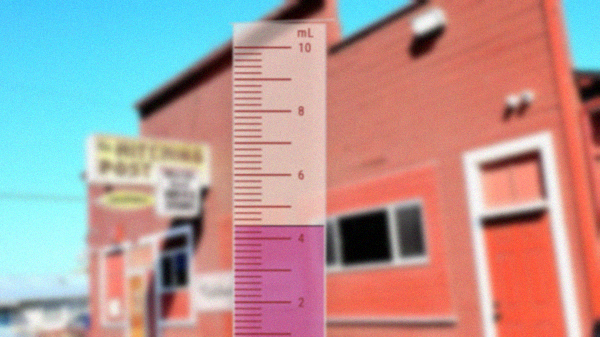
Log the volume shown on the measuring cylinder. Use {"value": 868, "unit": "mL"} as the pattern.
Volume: {"value": 4.4, "unit": "mL"}
